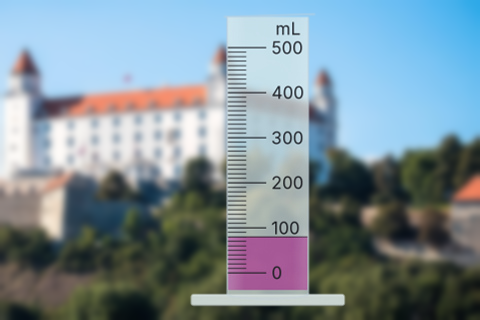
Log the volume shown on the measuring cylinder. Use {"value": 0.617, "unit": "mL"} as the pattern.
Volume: {"value": 80, "unit": "mL"}
